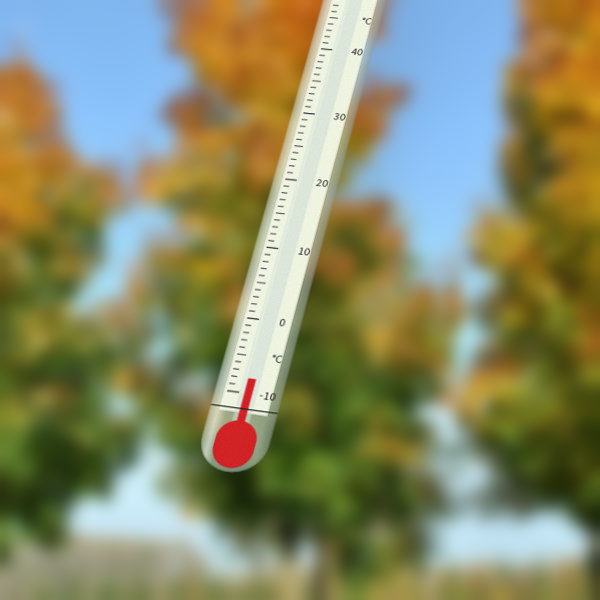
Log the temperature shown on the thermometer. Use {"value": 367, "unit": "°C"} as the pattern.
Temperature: {"value": -8, "unit": "°C"}
